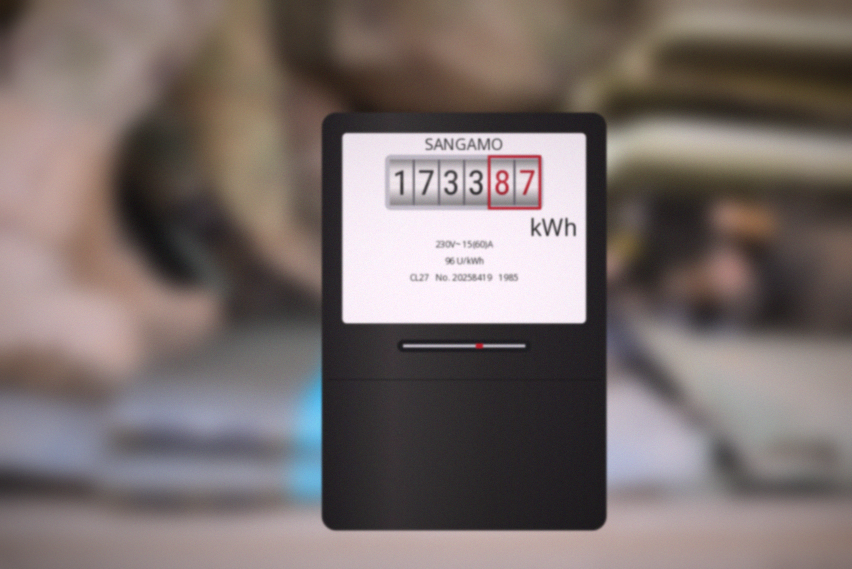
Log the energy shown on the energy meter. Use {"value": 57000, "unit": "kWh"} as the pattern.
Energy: {"value": 1733.87, "unit": "kWh"}
